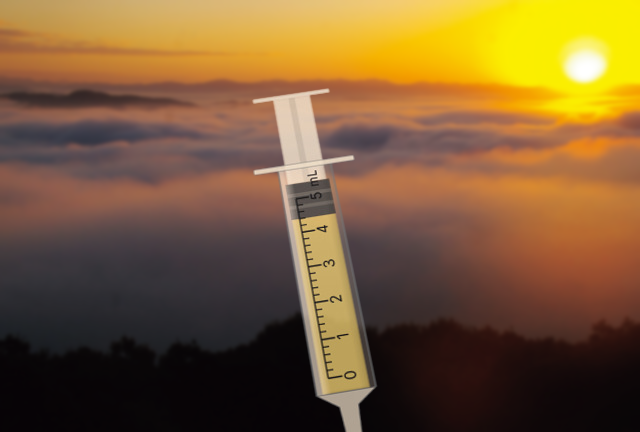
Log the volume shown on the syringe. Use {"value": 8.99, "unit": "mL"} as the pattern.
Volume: {"value": 4.4, "unit": "mL"}
